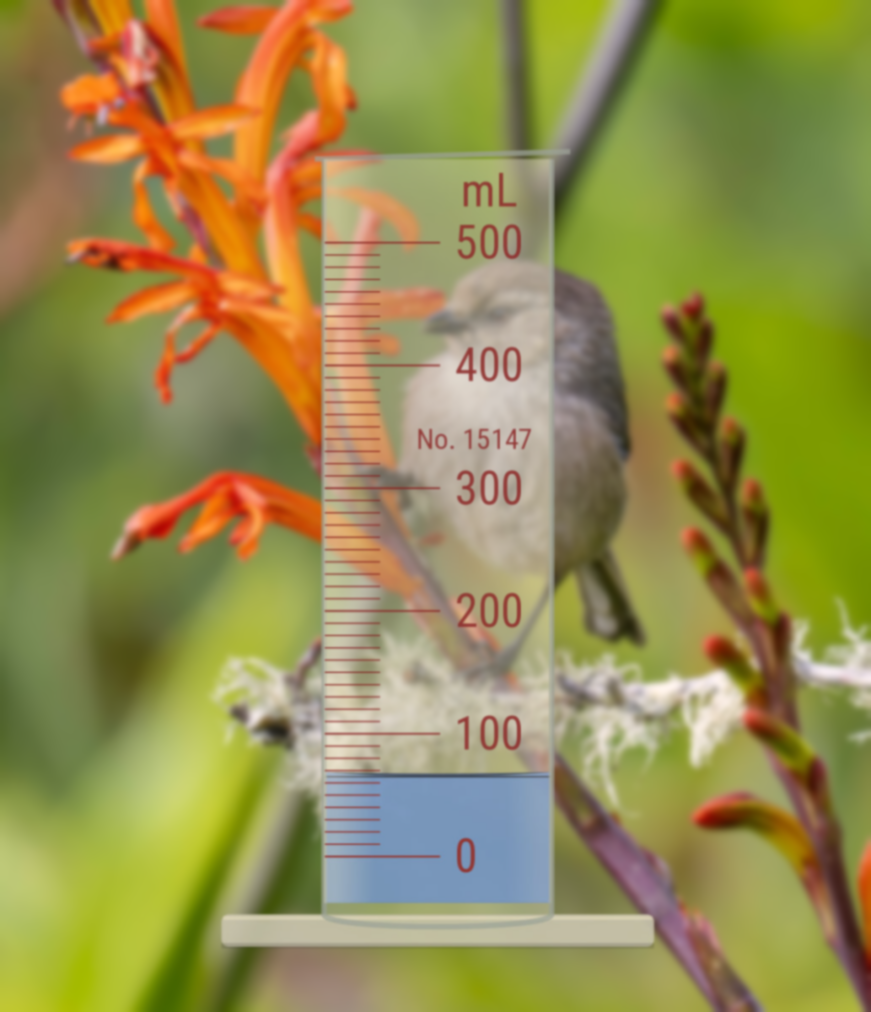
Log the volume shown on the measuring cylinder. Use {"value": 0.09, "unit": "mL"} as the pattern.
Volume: {"value": 65, "unit": "mL"}
